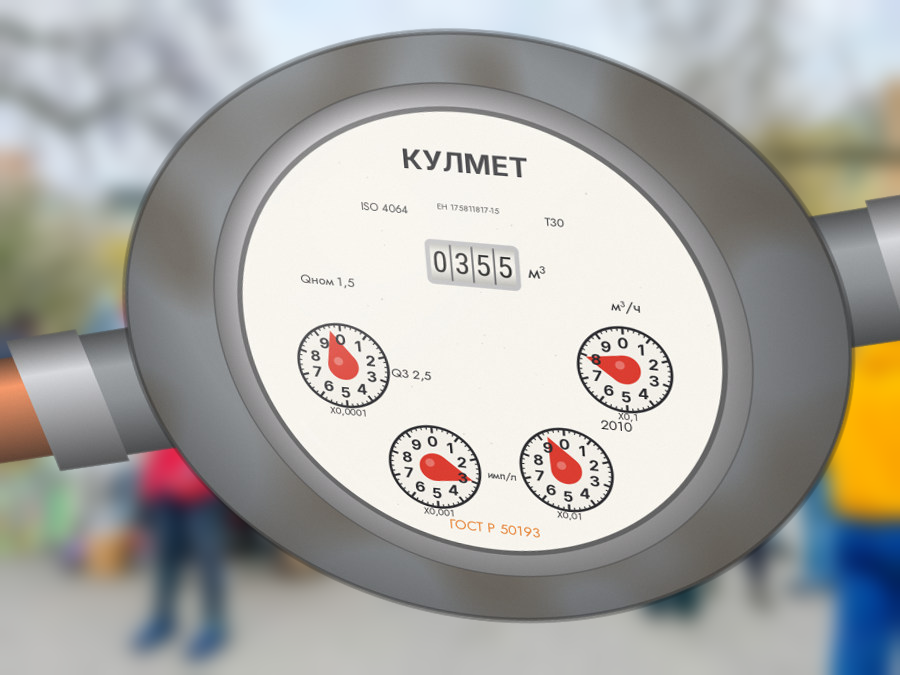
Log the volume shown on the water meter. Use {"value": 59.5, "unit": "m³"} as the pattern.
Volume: {"value": 355.7929, "unit": "m³"}
